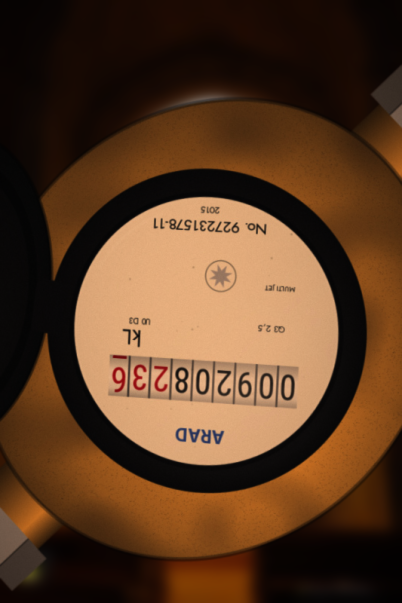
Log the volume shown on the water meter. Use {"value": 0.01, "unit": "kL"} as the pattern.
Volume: {"value": 9208.236, "unit": "kL"}
